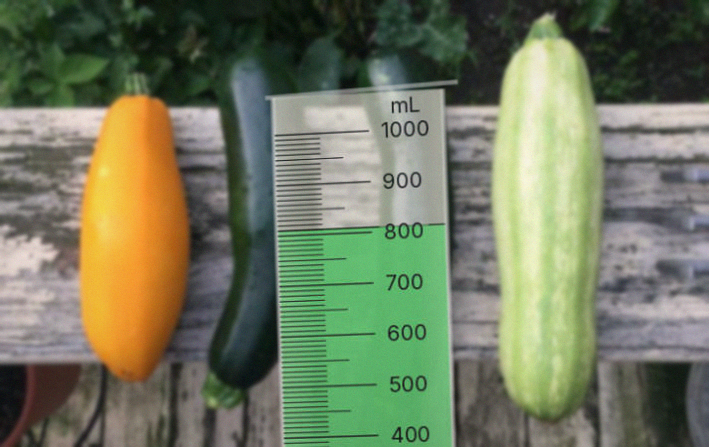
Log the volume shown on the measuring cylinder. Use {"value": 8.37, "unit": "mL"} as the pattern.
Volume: {"value": 810, "unit": "mL"}
